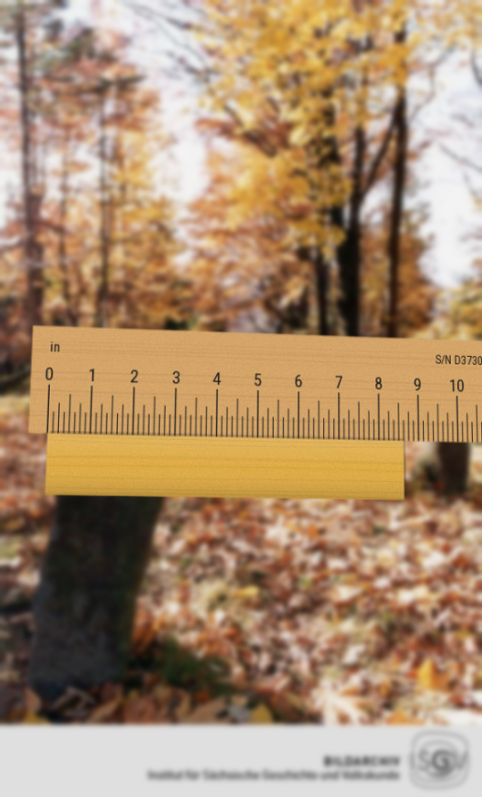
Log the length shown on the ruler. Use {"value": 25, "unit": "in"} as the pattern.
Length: {"value": 8.625, "unit": "in"}
